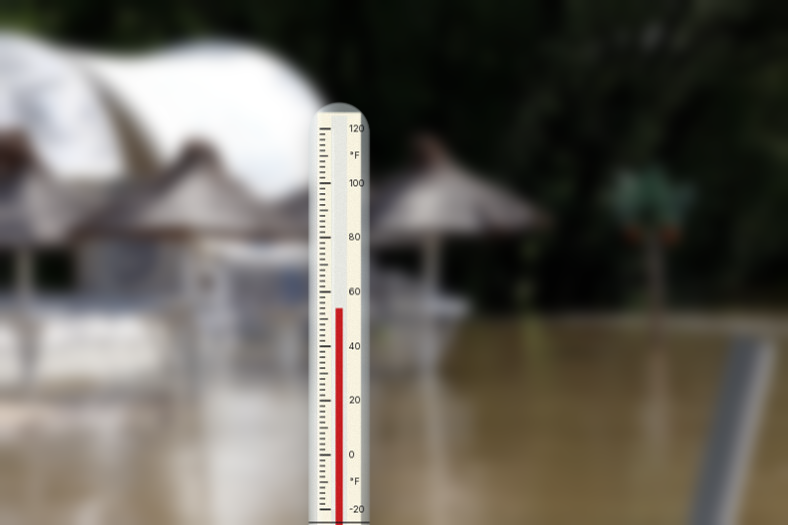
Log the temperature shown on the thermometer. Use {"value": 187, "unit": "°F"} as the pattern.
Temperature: {"value": 54, "unit": "°F"}
